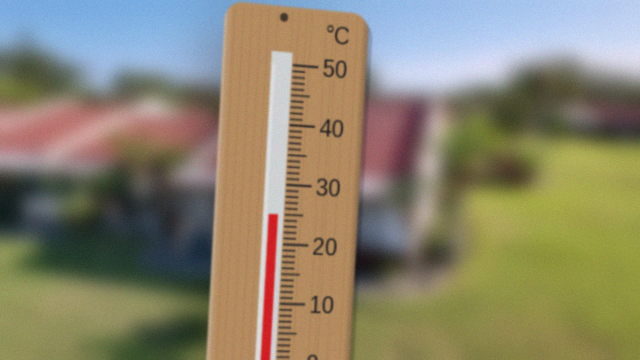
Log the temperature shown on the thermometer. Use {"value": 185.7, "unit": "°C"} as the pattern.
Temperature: {"value": 25, "unit": "°C"}
